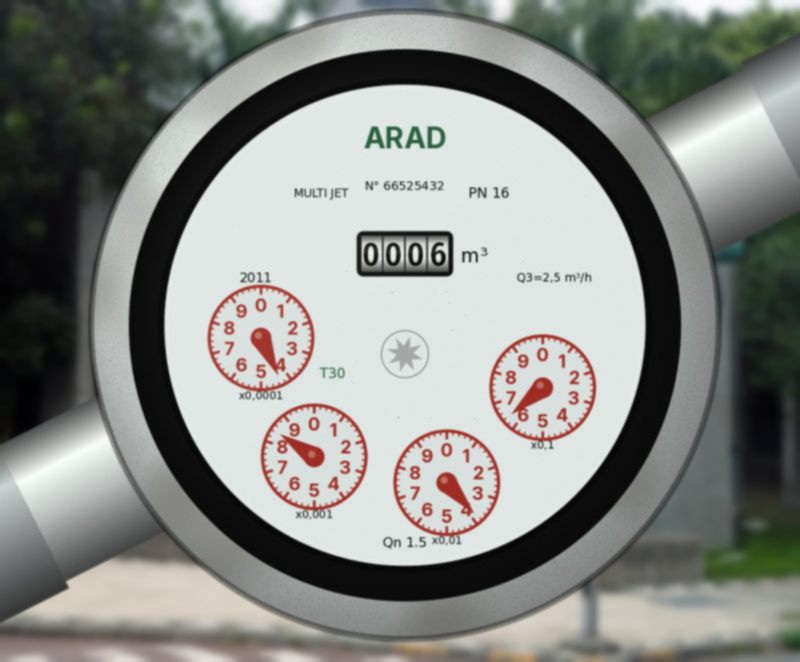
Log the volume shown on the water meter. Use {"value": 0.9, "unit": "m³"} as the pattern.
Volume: {"value": 6.6384, "unit": "m³"}
